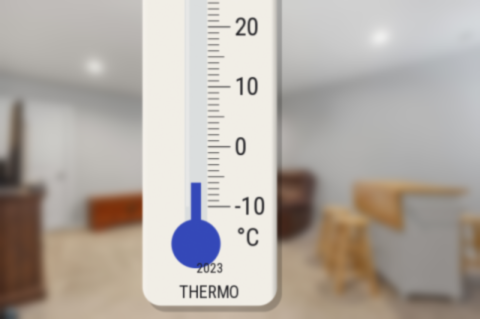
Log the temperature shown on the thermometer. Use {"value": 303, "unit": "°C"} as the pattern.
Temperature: {"value": -6, "unit": "°C"}
